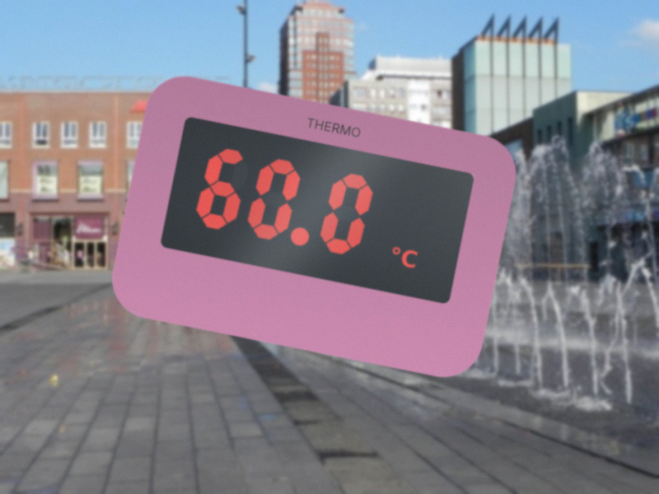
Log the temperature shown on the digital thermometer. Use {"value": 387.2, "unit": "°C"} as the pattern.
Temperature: {"value": 60.0, "unit": "°C"}
